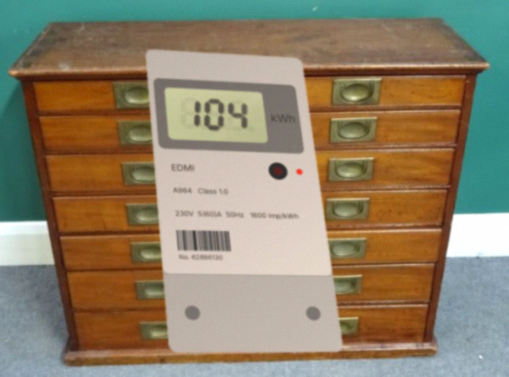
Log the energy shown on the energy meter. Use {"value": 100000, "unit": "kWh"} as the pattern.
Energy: {"value": 104, "unit": "kWh"}
